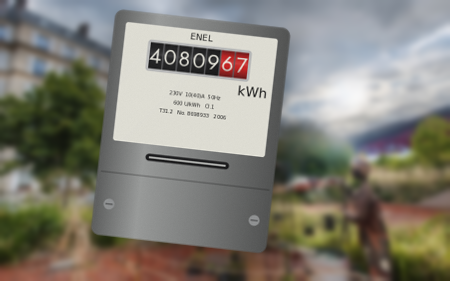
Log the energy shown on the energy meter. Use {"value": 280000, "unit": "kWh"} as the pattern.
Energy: {"value": 40809.67, "unit": "kWh"}
